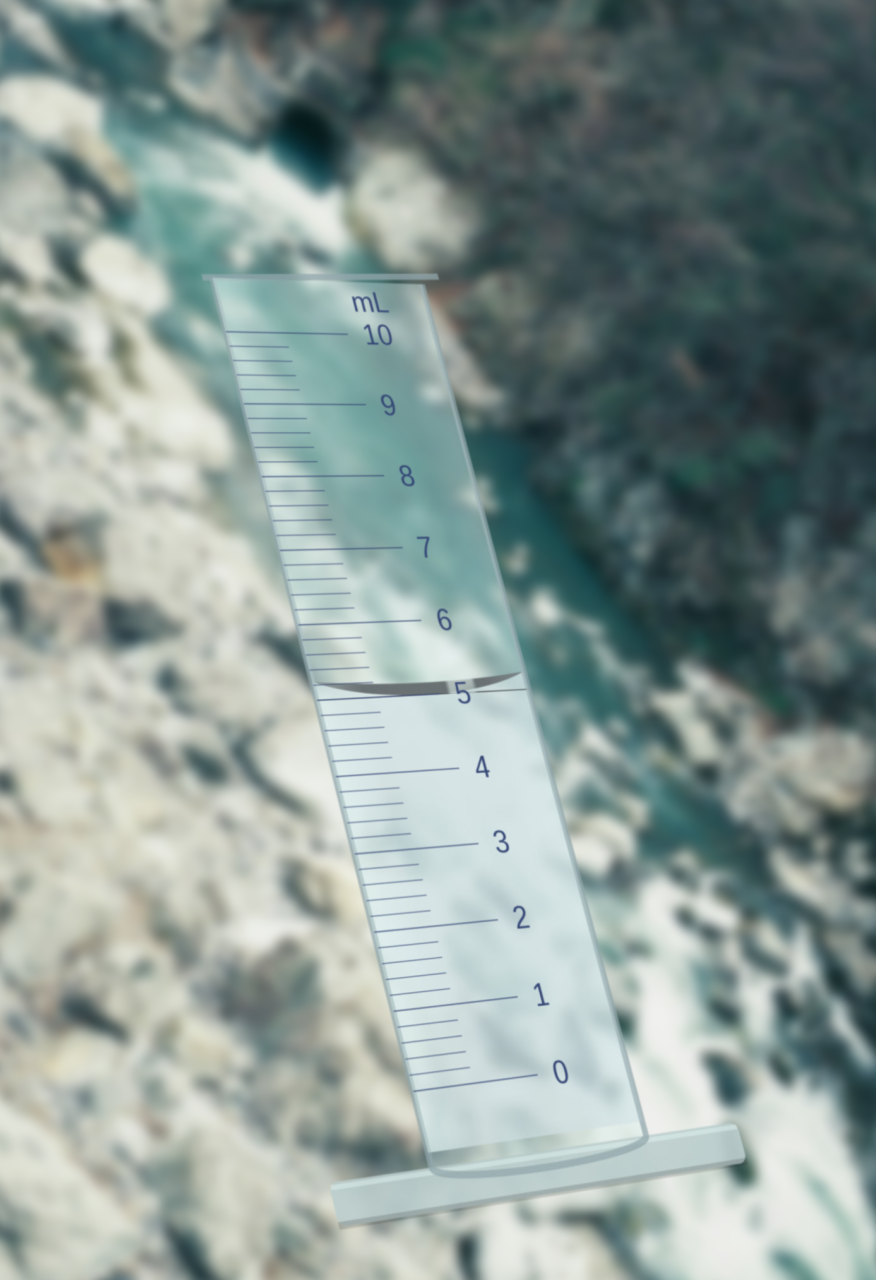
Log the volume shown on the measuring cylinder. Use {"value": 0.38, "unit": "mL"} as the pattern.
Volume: {"value": 5, "unit": "mL"}
